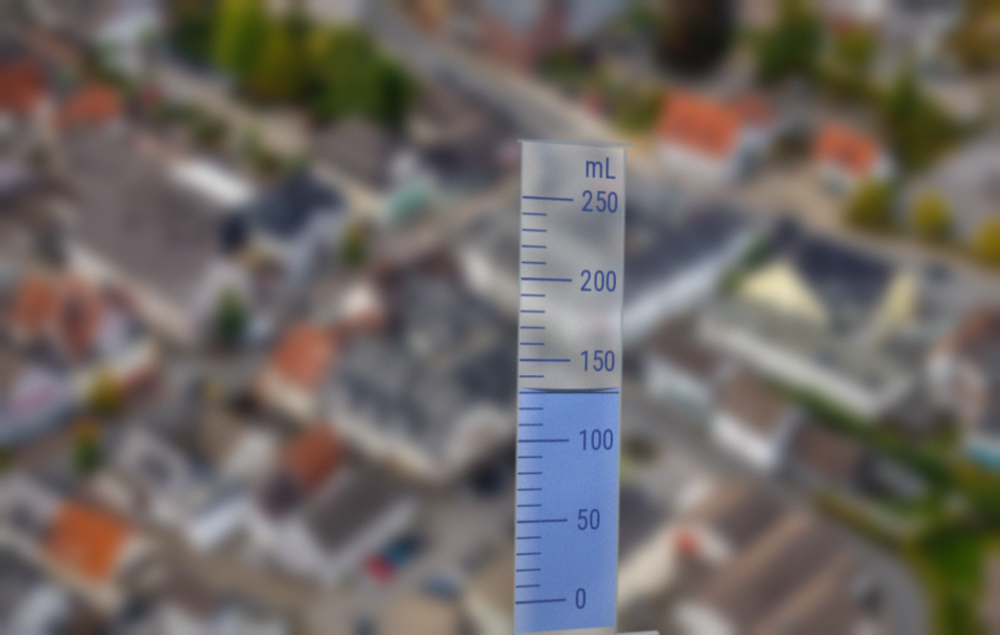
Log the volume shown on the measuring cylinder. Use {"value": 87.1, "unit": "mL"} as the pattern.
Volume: {"value": 130, "unit": "mL"}
